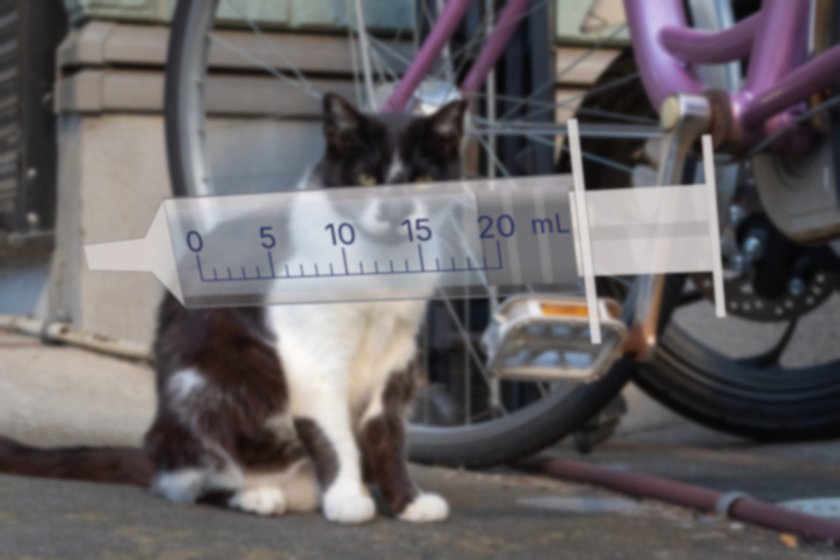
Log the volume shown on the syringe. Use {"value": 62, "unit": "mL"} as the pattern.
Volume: {"value": 19, "unit": "mL"}
